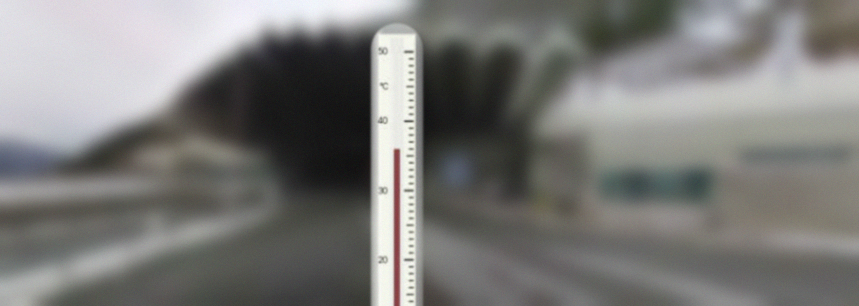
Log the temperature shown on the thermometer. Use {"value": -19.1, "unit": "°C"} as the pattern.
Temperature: {"value": 36, "unit": "°C"}
